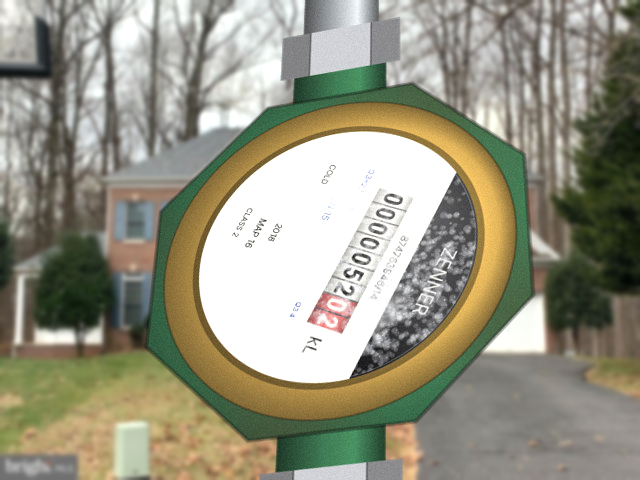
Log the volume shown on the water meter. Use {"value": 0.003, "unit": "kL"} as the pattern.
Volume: {"value": 52.02, "unit": "kL"}
